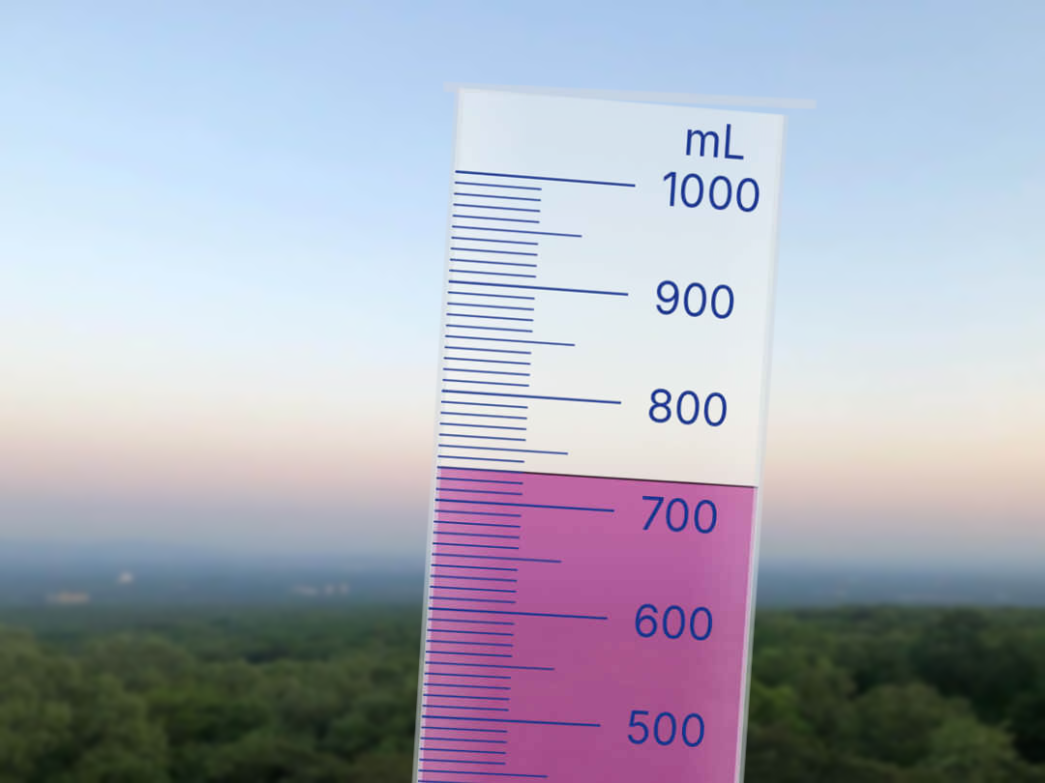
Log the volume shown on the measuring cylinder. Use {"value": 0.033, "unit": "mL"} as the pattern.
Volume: {"value": 730, "unit": "mL"}
